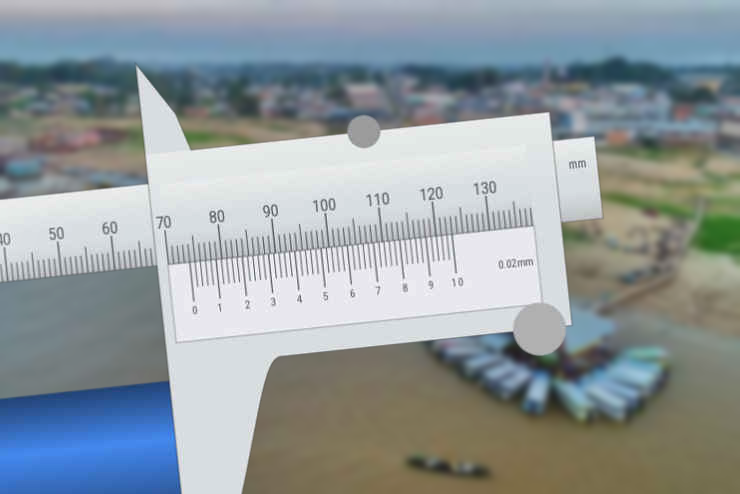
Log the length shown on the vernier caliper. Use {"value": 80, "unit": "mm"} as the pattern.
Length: {"value": 74.0, "unit": "mm"}
